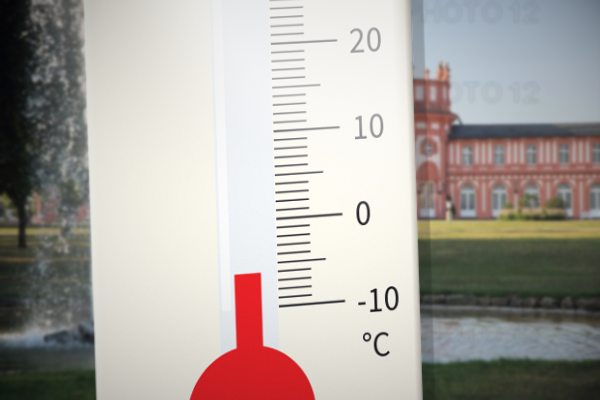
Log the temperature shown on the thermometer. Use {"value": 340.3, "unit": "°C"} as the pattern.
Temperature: {"value": -6, "unit": "°C"}
